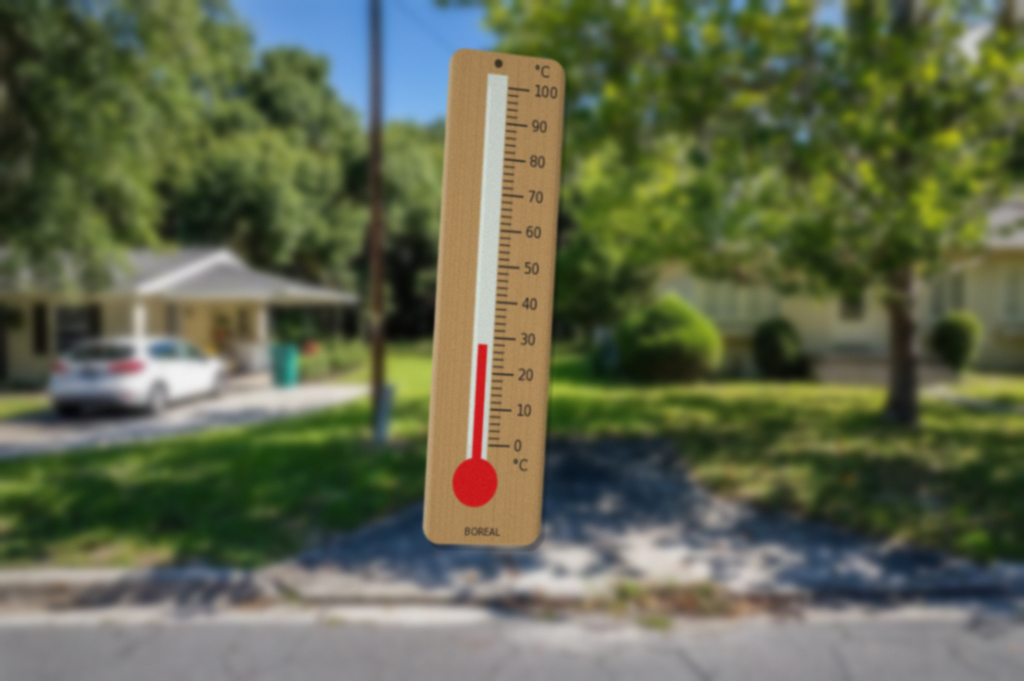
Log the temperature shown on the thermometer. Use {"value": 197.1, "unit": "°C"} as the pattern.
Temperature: {"value": 28, "unit": "°C"}
